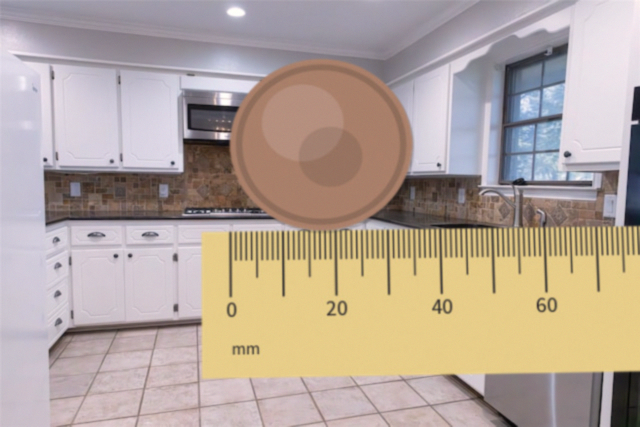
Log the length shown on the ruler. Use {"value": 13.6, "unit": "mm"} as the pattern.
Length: {"value": 35, "unit": "mm"}
